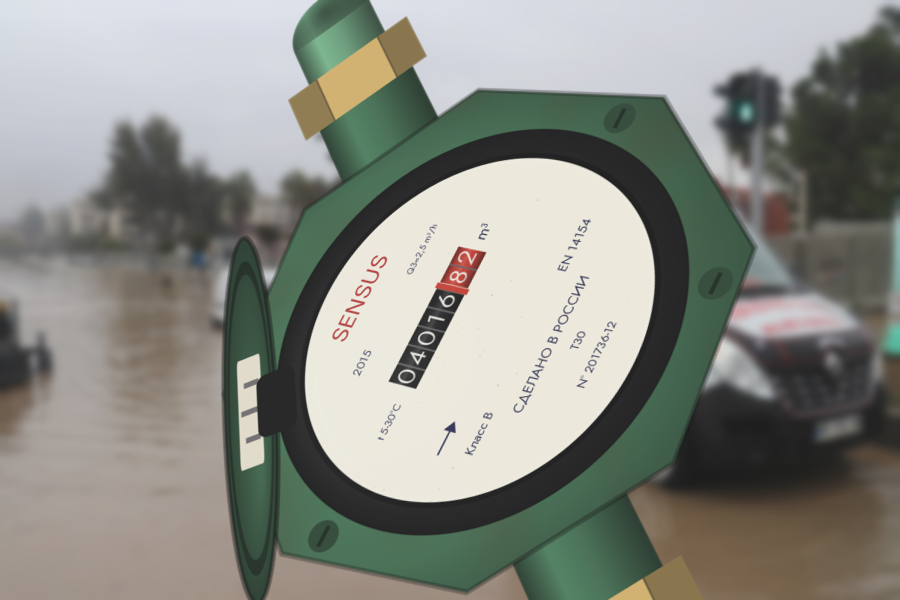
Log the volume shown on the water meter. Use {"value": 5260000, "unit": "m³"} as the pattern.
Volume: {"value": 4016.82, "unit": "m³"}
